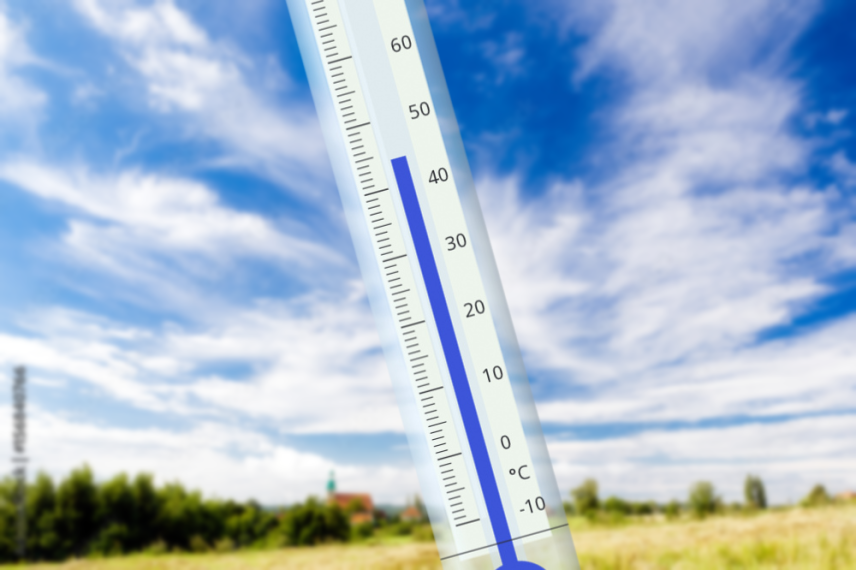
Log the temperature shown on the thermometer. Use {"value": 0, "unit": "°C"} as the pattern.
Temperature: {"value": 44, "unit": "°C"}
